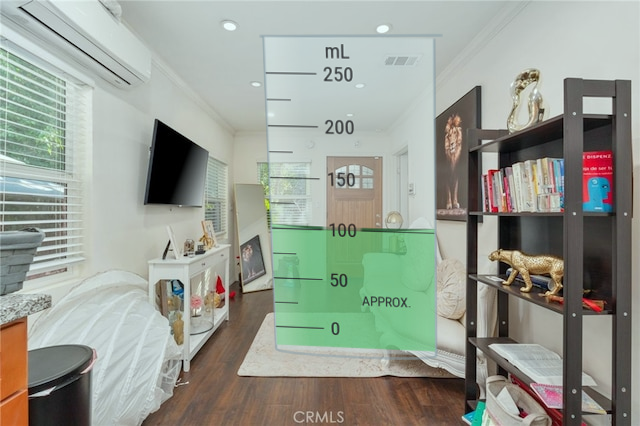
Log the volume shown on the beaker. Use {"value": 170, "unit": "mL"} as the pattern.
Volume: {"value": 100, "unit": "mL"}
